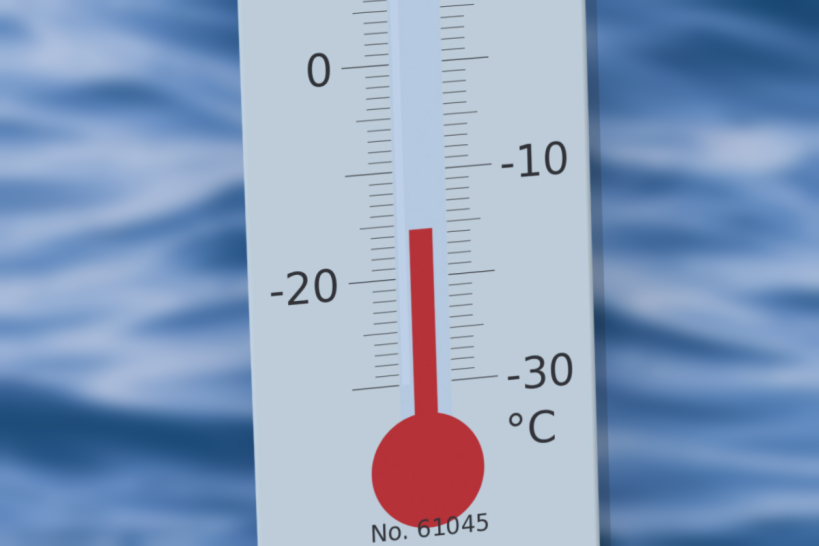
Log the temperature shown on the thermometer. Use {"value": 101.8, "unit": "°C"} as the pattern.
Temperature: {"value": -15.5, "unit": "°C"}
